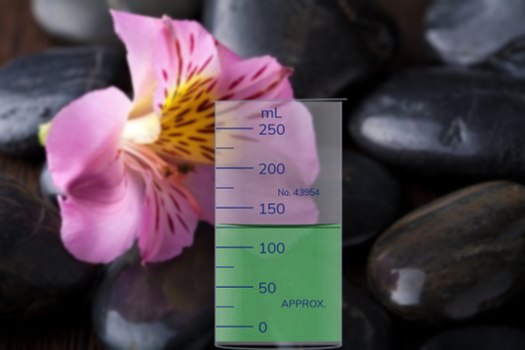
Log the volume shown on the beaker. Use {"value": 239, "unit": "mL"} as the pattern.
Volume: {"value": 125, "unit": "mL"}
